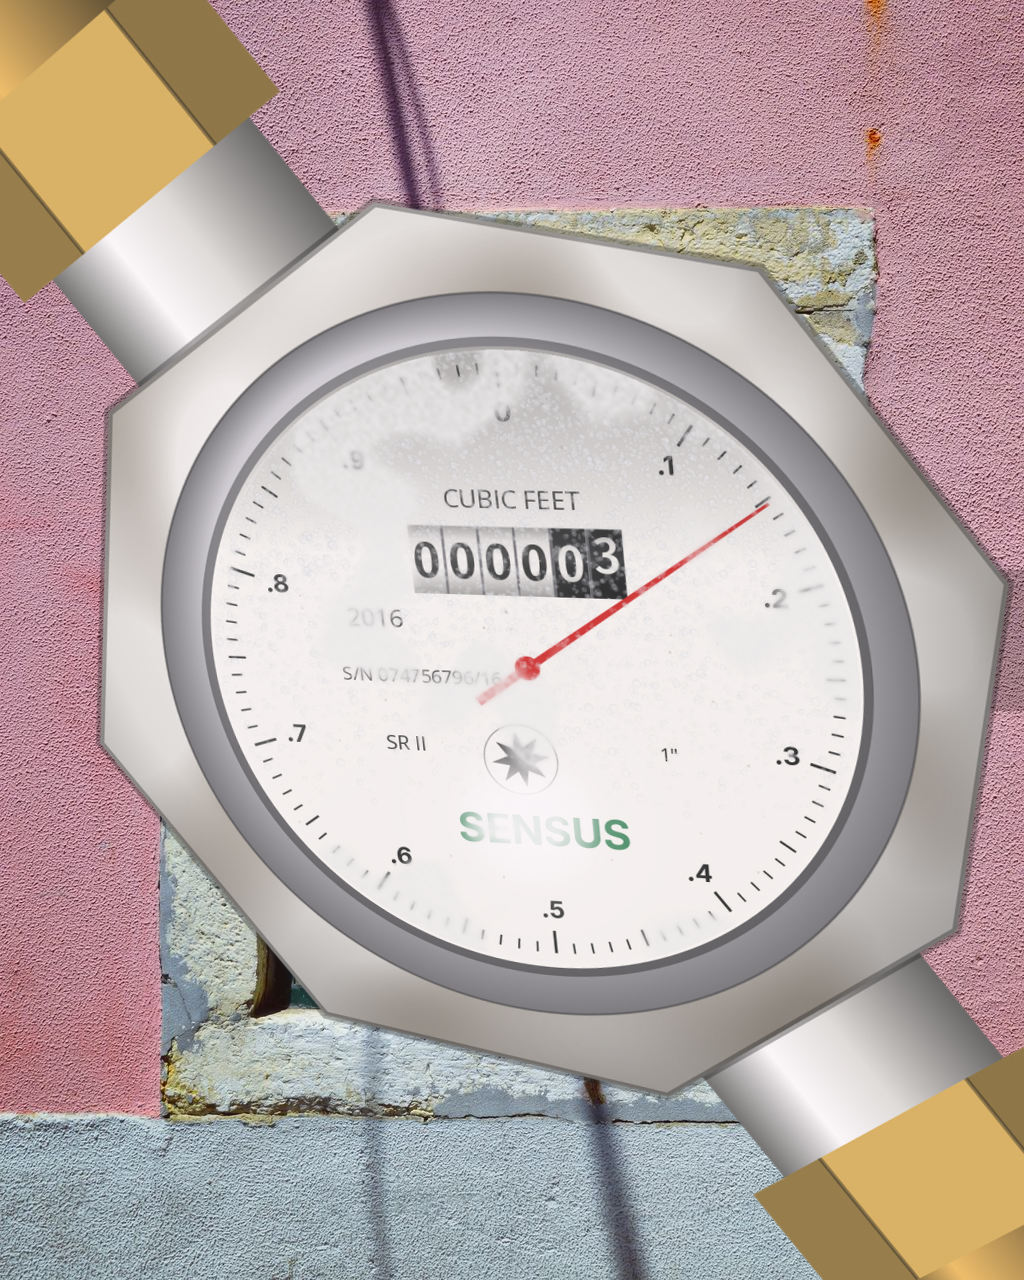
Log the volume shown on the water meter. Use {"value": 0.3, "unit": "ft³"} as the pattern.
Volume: {"value": 3.15, "unit": "ft³"}
